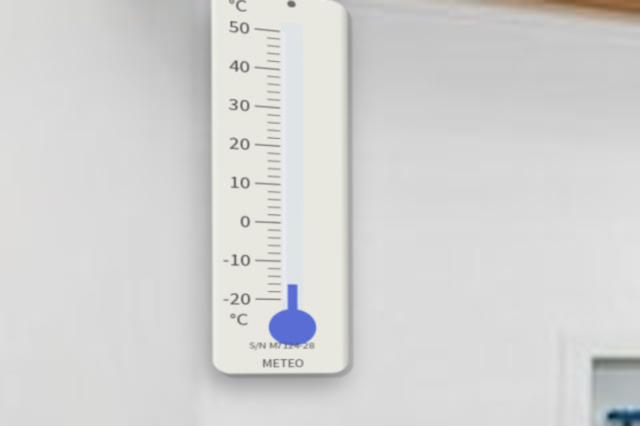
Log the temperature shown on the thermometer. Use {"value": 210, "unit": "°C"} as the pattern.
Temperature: {"value": -16, "unit": "°C"}
